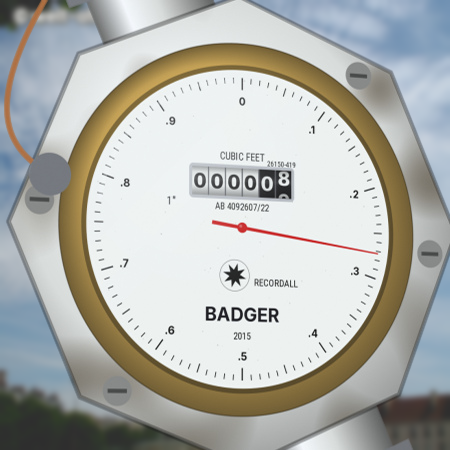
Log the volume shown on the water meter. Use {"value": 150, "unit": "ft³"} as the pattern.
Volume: {"value": 8.27, "unit": "ft³"}
